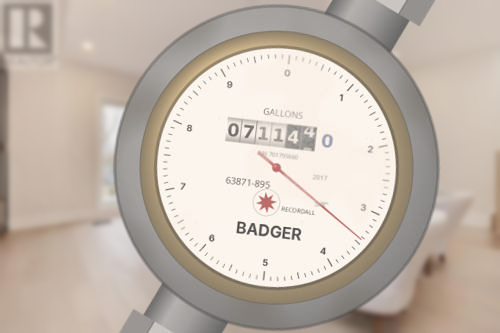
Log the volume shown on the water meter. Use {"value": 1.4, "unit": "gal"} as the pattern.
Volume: {"value": 711443.4, "unit": "gal"}
